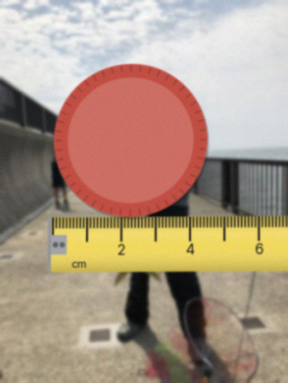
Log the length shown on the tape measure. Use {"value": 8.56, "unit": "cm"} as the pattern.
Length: {"value": 4.5, "unit": "cm"}
